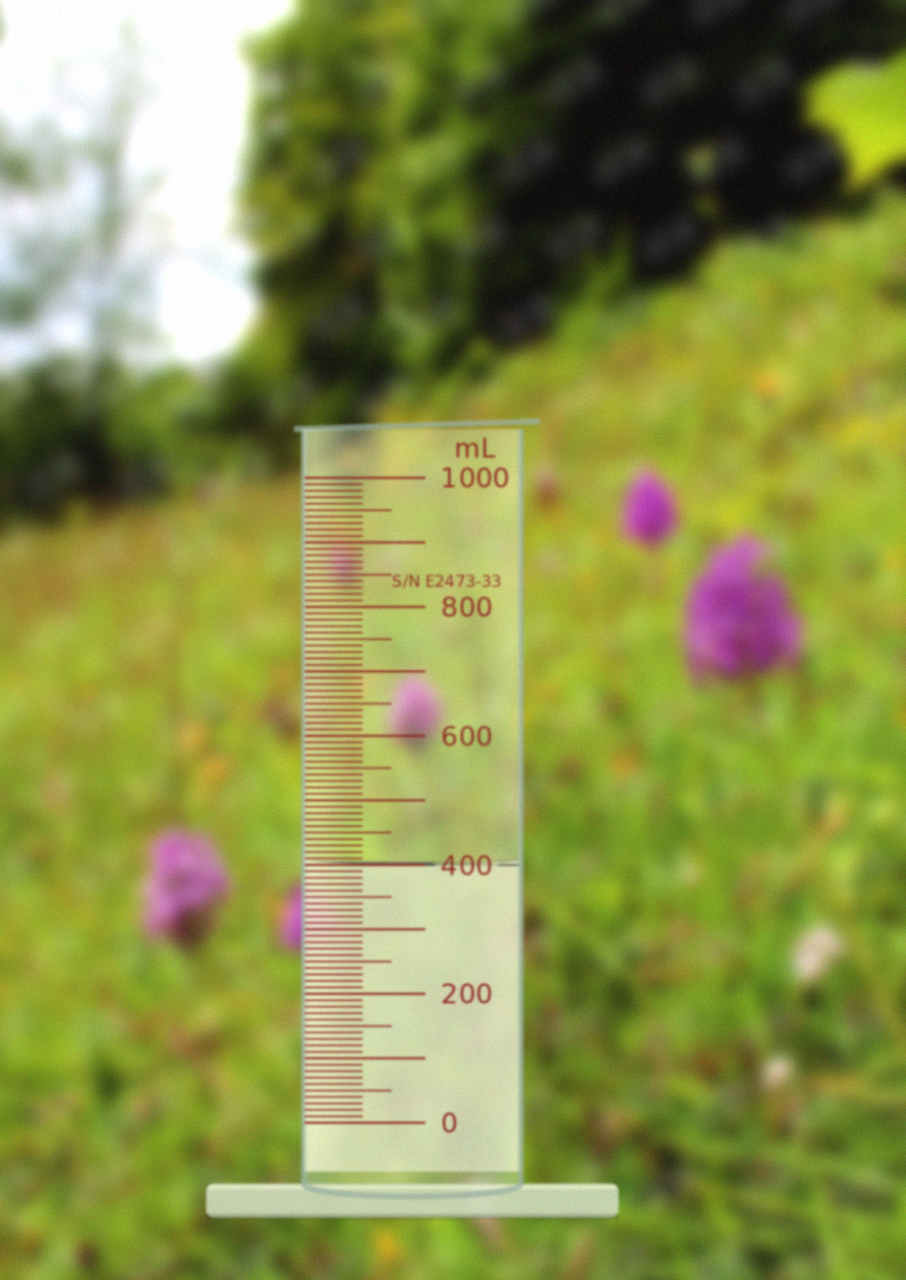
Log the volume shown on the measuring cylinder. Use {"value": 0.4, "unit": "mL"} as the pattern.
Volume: {"value": 400, "unit": "mL"}
